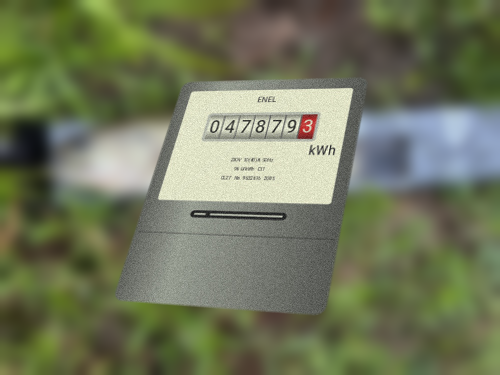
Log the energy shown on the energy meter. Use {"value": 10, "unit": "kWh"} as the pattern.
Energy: {"value": 47879.3, "unit": "kWh"}
